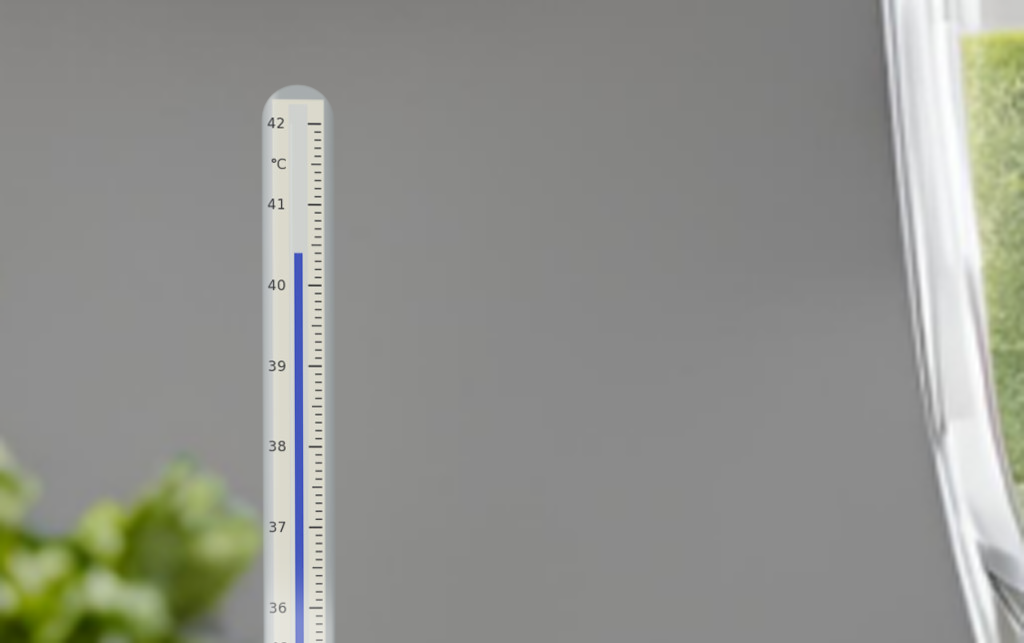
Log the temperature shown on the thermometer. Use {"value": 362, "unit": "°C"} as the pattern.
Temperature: {"value": 40.4, "unit": "°C"}
